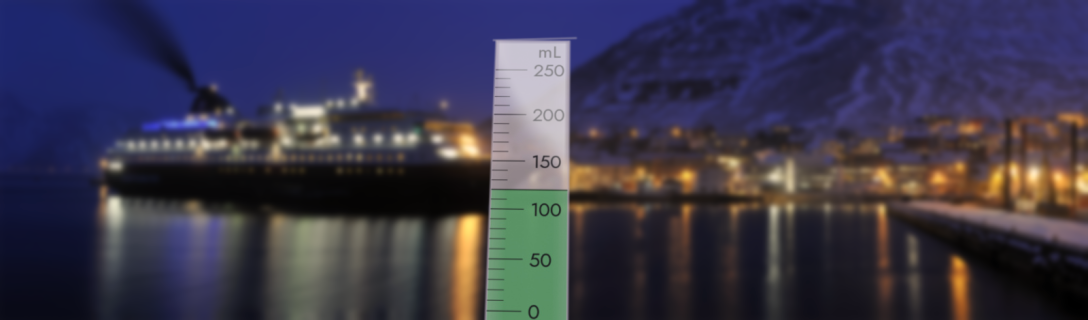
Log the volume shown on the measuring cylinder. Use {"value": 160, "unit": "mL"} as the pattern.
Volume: {"value": 120, "unit": "mL"}
